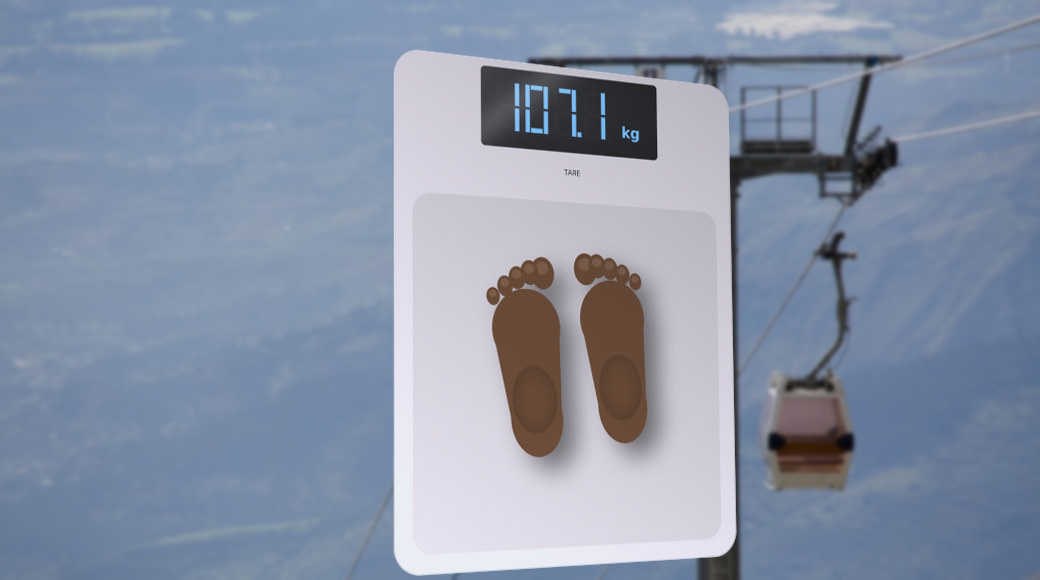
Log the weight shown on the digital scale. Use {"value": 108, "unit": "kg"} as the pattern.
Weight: {"value": 107.1, "unit": "kg"}
